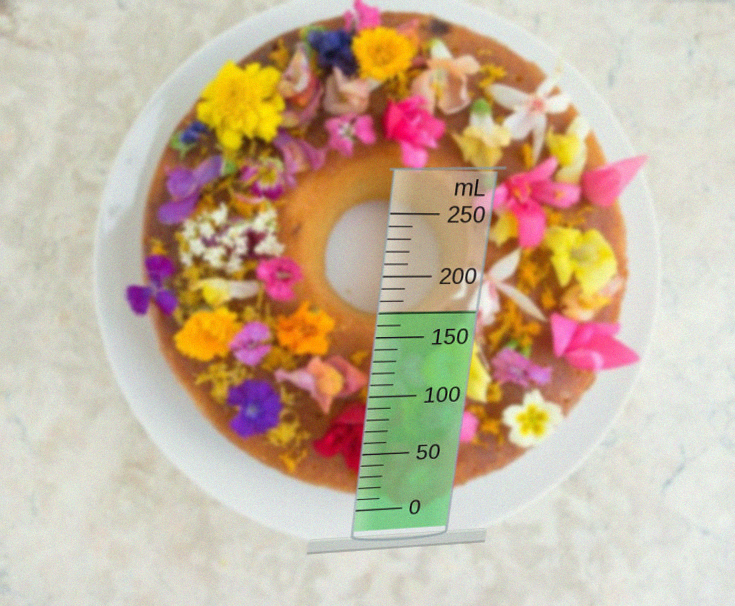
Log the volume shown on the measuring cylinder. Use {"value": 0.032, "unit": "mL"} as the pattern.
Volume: {"value": 170, "unit": "mL"}
